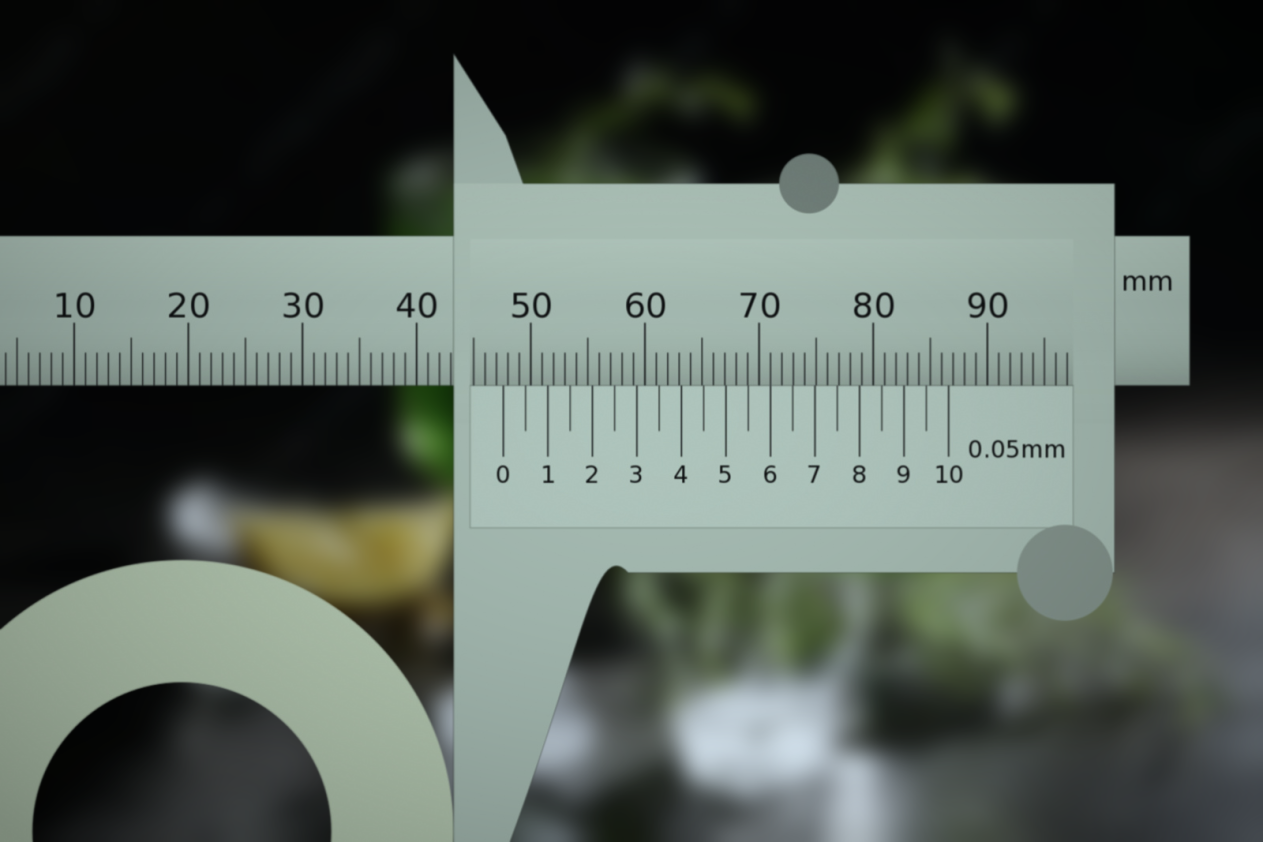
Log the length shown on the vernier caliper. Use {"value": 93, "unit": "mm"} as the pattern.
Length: {"value": 47.6, "unit": "mm"}
